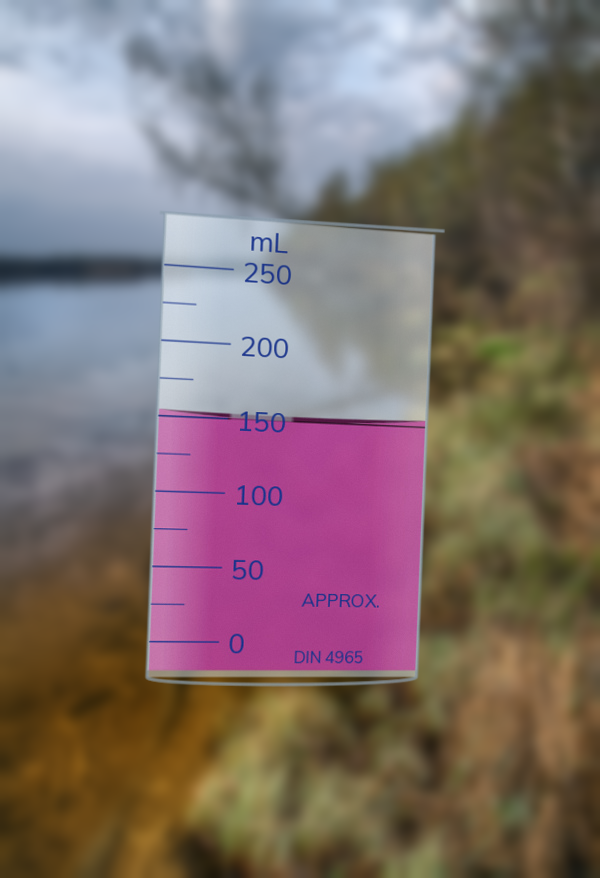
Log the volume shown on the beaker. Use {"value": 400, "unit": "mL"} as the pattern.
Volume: {"value": 150, "unit": "mL"}
